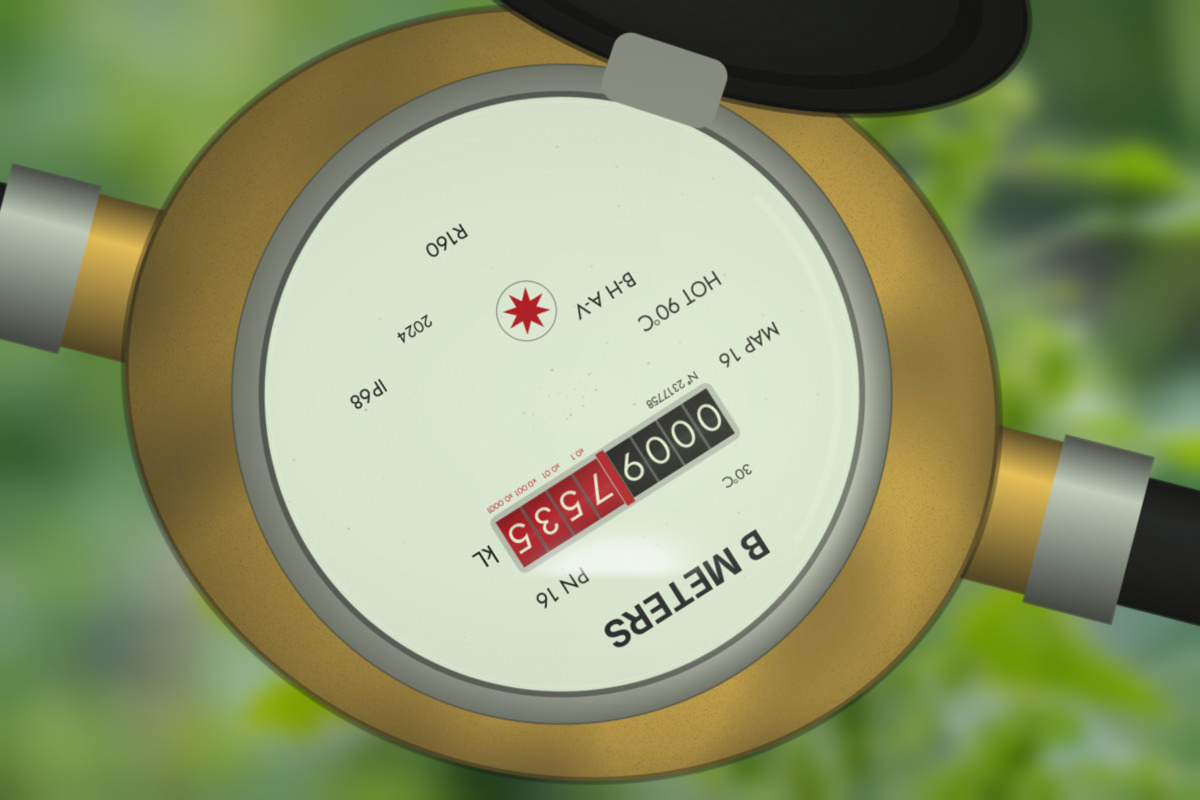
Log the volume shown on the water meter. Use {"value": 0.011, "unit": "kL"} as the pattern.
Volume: {"value": 9.7535, "unit": "kL"}
